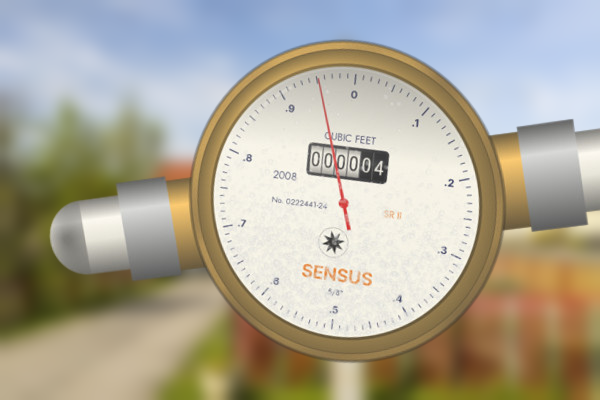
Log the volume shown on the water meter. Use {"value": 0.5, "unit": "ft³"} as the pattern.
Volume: {"value": 3.95, "unit": "ft³"}
